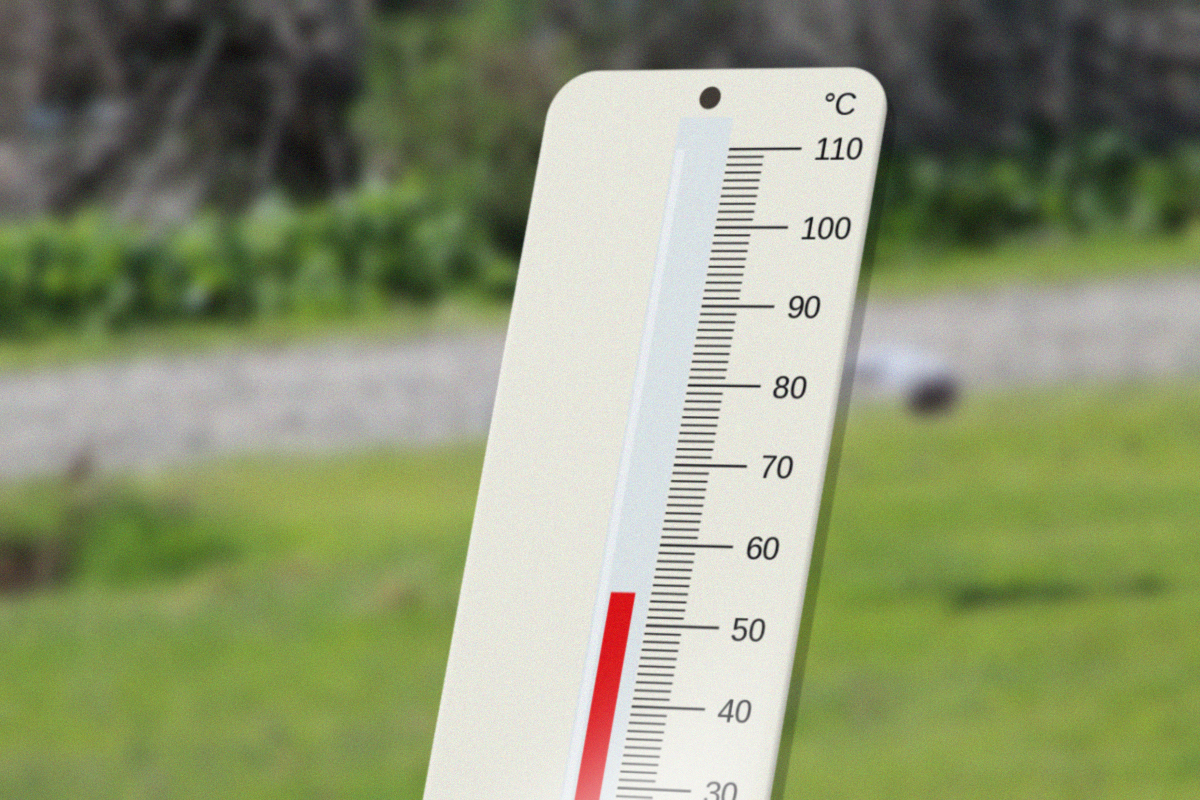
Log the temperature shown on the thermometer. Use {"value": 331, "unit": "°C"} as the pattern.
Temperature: {"value": 54, "unit": "°C"}
